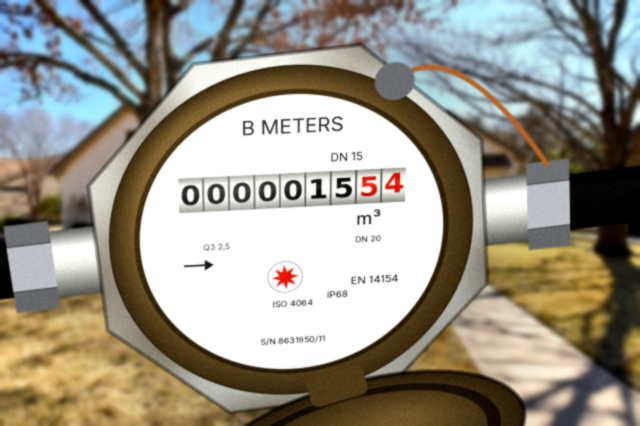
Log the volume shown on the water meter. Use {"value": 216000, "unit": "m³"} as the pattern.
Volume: {"value": 15.54, "unit": "m³"}
